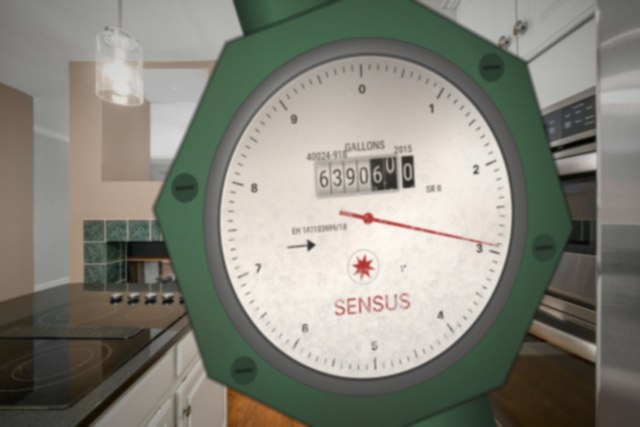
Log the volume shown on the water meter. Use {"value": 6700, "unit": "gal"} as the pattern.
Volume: {"value": 6390602.9, "unit": "gal"}
